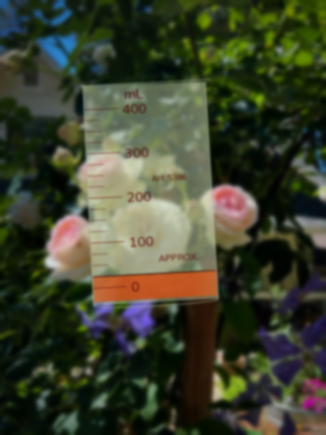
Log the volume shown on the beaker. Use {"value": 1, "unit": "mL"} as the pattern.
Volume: {"value": 25, "unit": "mL"}
